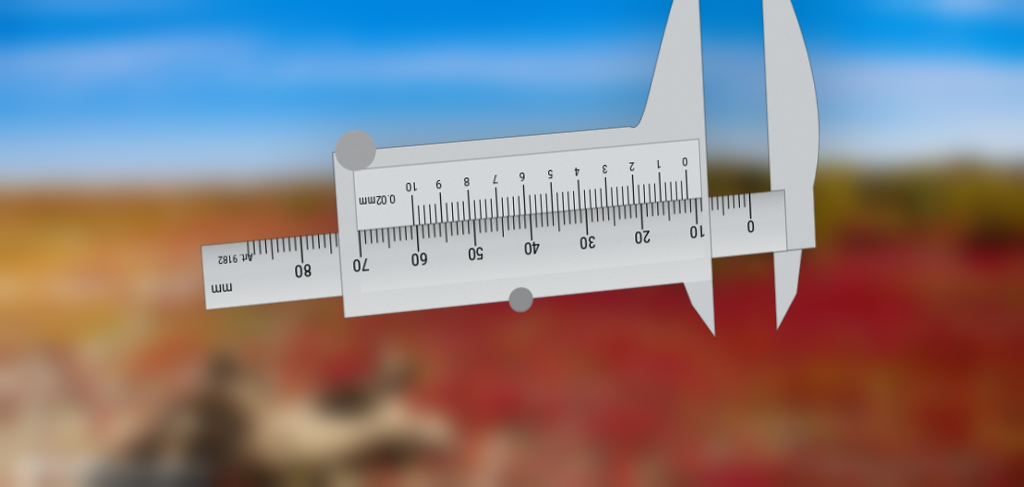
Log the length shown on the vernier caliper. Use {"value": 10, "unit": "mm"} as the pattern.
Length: {"value": 11.5, "unit": "mm"}
